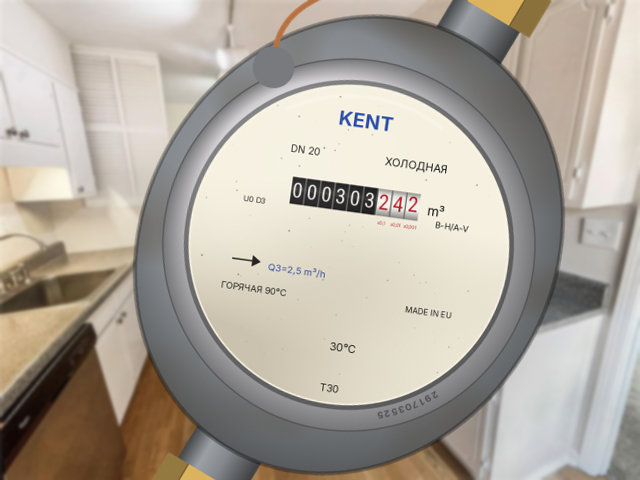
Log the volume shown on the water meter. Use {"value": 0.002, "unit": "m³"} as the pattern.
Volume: {"value": 303.242, "unit": "m³"}
